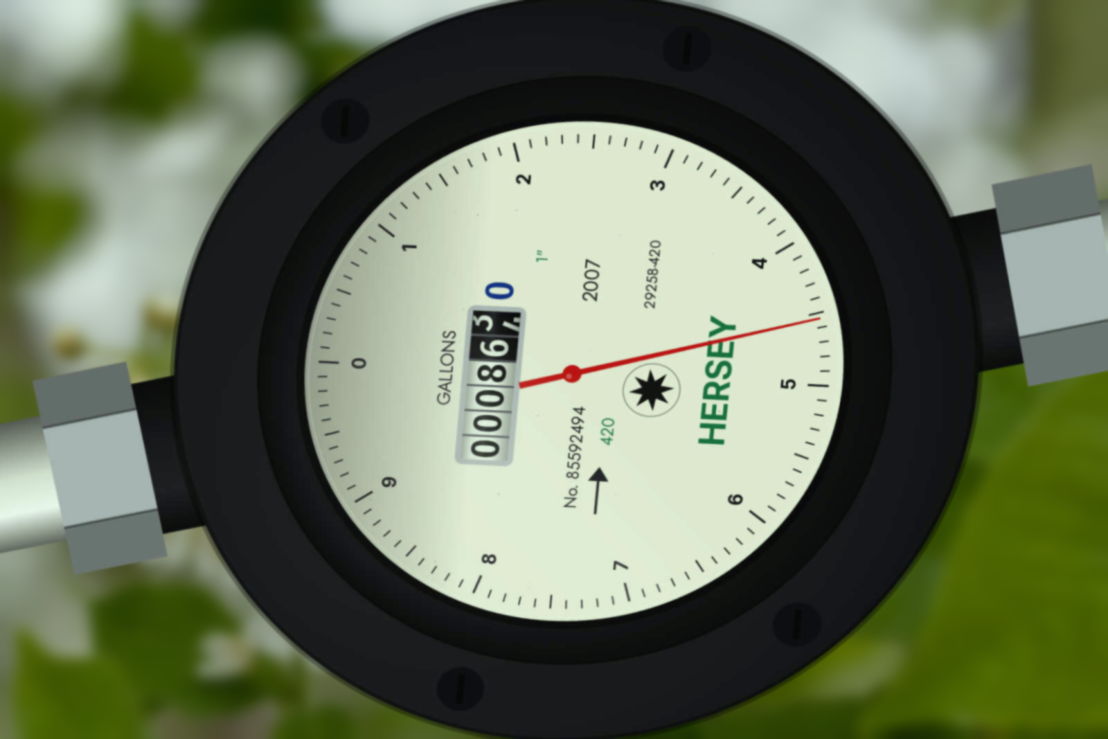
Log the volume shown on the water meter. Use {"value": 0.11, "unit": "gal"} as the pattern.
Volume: {"value": 8634.5, "unit": "gal"}
